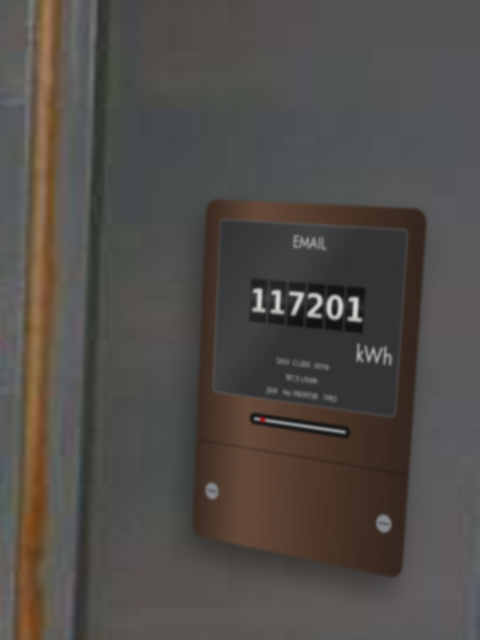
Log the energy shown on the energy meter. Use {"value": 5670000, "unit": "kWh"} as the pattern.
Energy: {"value": 117201, "unit": "kWh"}
